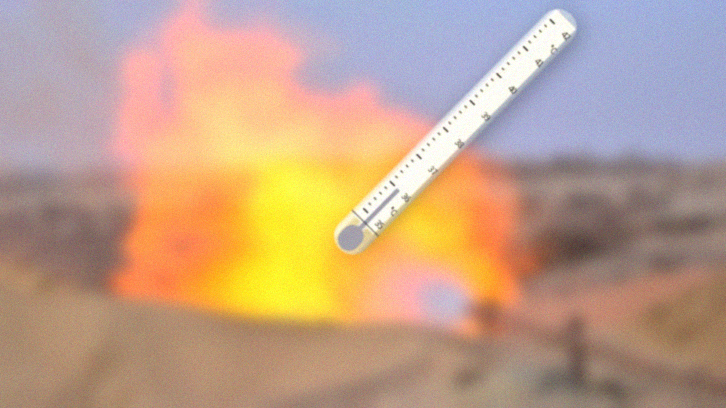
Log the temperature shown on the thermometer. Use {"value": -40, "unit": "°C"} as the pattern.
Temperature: {"value": 36, "unit": "°C"}
